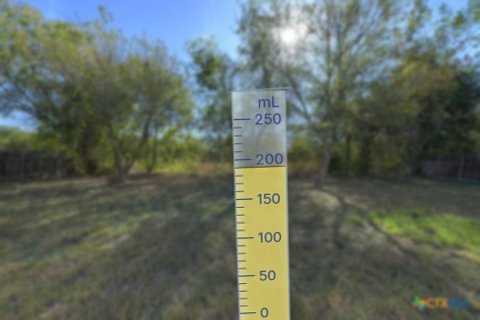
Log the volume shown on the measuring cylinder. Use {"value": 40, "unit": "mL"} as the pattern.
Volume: {"value": 190, "unit": "mL"}
